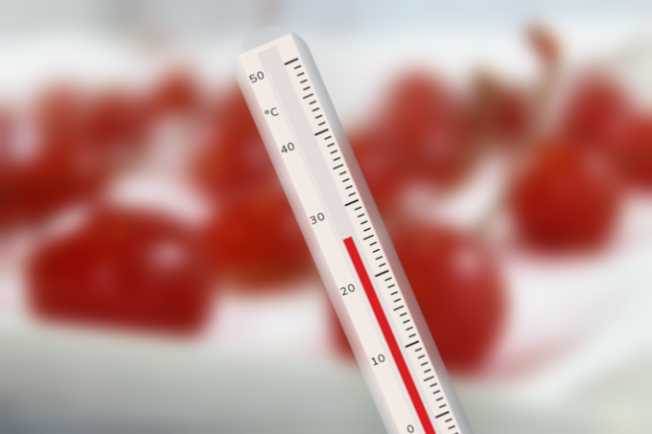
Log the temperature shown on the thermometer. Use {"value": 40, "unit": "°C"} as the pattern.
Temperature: {"value": 26, "unit": "°C"}
